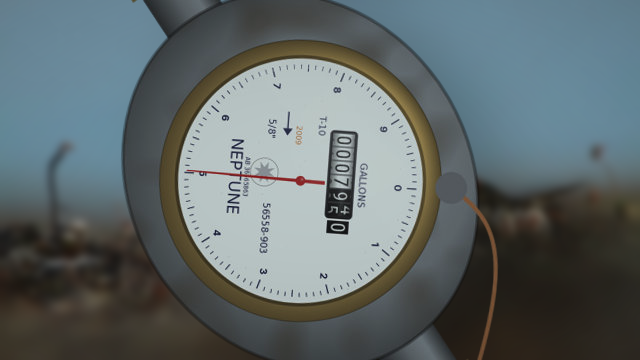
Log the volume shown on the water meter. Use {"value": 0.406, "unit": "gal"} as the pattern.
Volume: {"value": 7945.0, "unit": "gal"}
